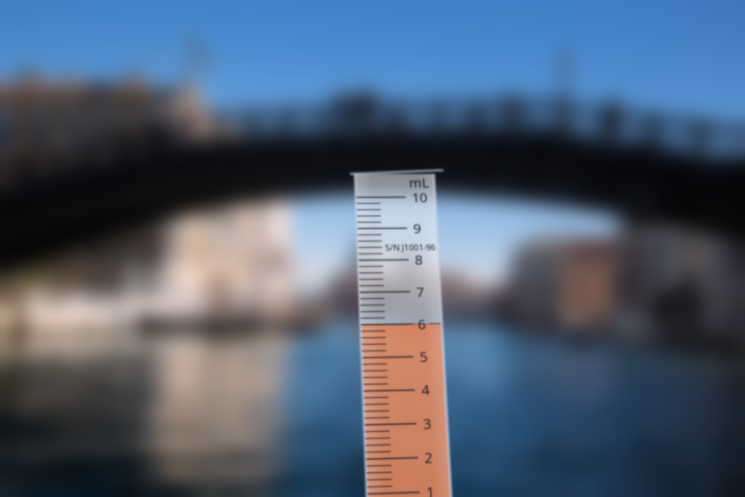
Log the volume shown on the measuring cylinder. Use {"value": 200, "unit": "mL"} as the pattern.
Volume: {"value": 6, "unit": "mL"}
